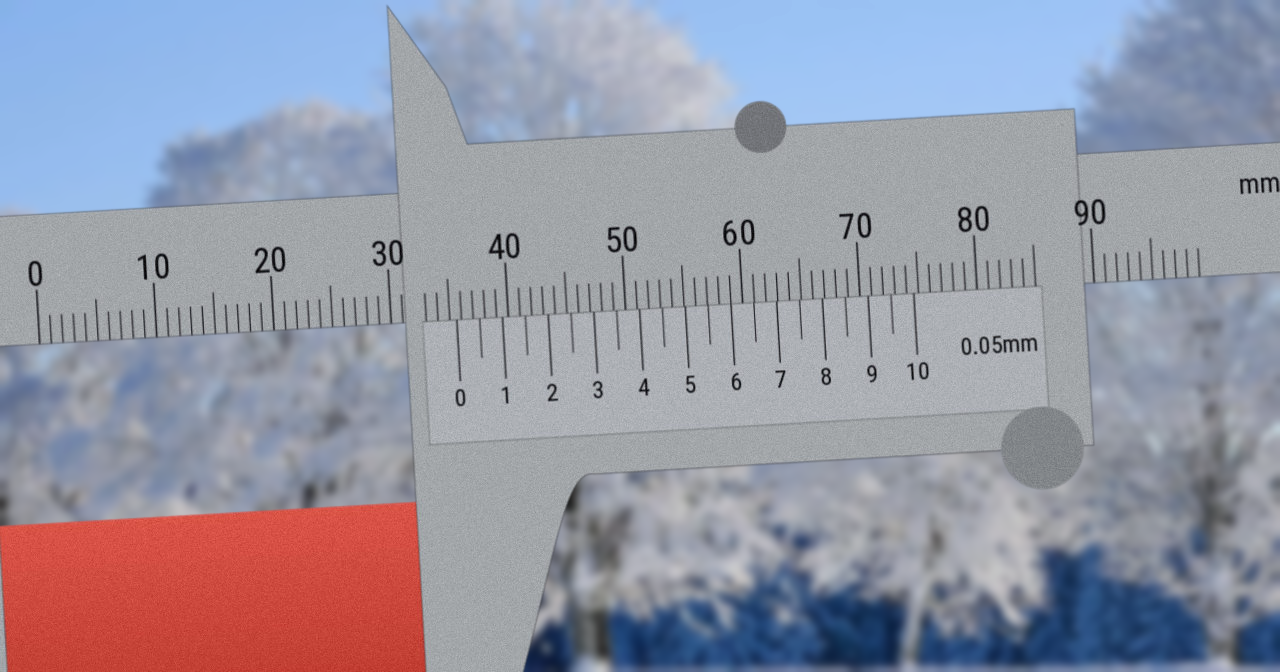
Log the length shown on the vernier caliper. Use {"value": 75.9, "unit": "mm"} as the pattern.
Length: {"value": 35.6, "unit": "mm"}
